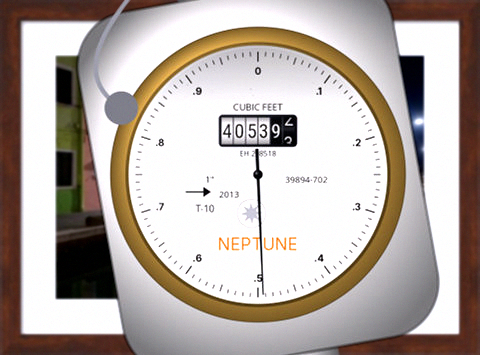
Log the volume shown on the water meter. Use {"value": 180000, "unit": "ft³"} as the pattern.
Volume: {"value": 405392.49, "unit": "ft³"}
